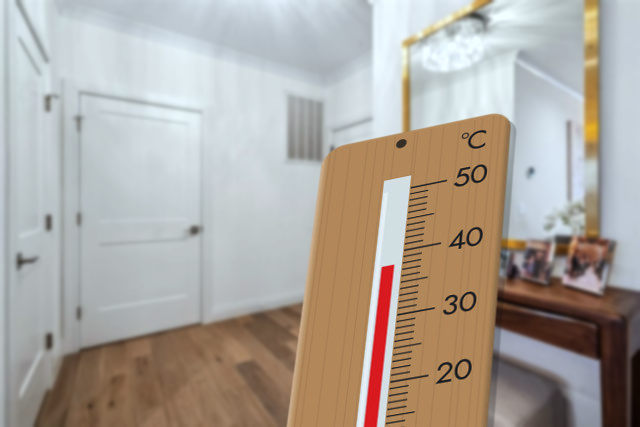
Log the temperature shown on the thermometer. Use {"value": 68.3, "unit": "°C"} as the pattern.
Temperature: {"value": 38, "unit": "°C"}
